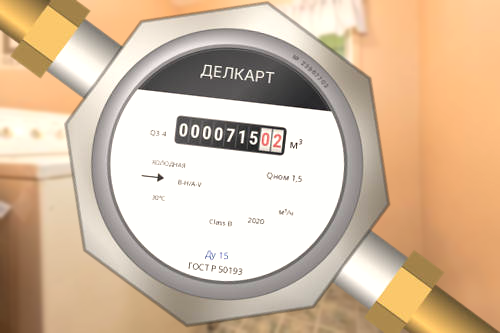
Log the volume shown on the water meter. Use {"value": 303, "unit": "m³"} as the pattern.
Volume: {"value": 715.02, "unit": "m³"}
